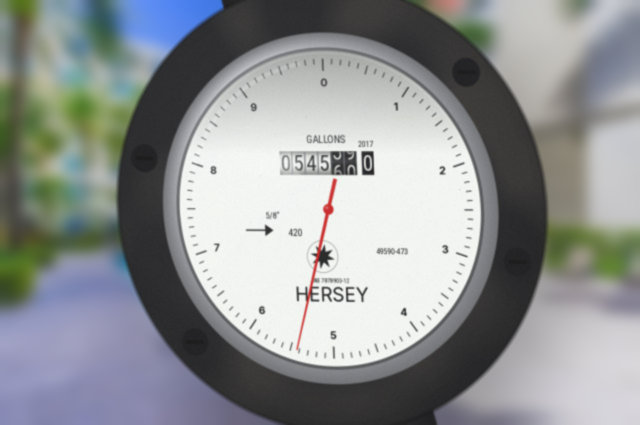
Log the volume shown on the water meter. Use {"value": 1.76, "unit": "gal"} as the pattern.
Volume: {"value": 545595.4, "unit": "gal"}
